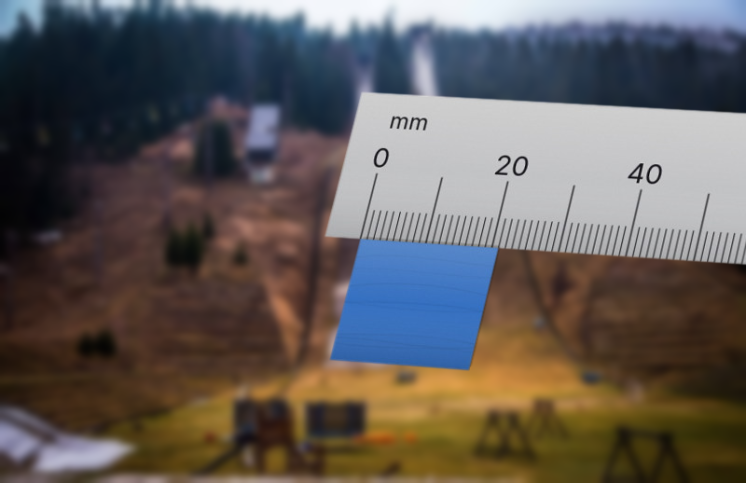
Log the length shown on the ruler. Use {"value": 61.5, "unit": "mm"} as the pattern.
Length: {"value": 21, "unit": "mm"}
